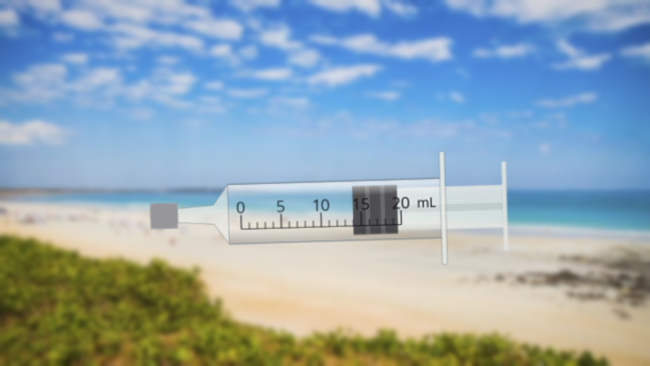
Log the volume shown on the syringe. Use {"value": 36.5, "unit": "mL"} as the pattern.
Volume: {"value": 14, "unit": "mL"}
